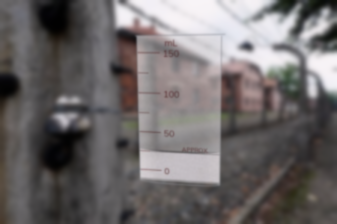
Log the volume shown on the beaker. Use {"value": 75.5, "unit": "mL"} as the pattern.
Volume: {"value": 25, "unit": "mL"}
